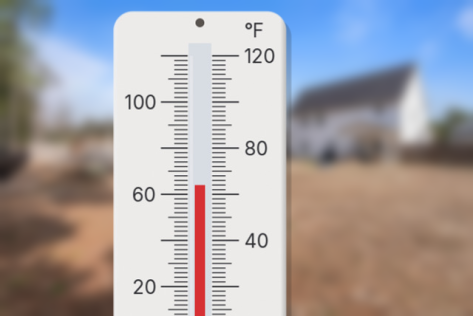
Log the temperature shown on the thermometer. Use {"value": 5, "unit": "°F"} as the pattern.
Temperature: {"value": 64, "unit": "°F"}
